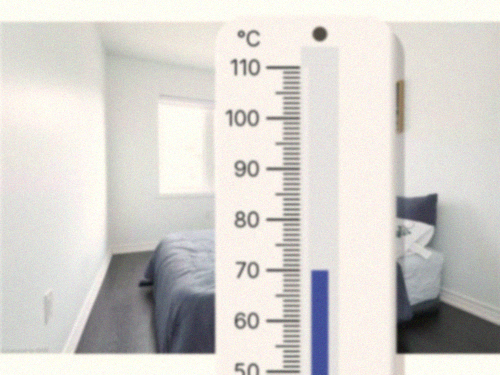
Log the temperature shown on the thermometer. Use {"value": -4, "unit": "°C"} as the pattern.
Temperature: {"value": 70, "unit": "°C"}
